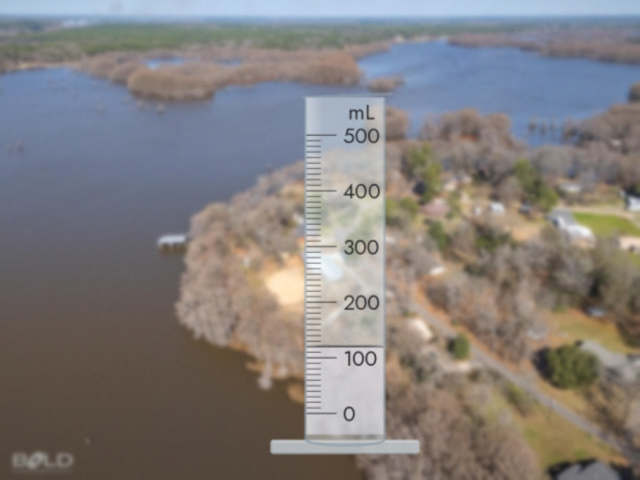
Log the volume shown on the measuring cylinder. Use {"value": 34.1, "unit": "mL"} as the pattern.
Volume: {"value": 120, "unit": "mL"}
